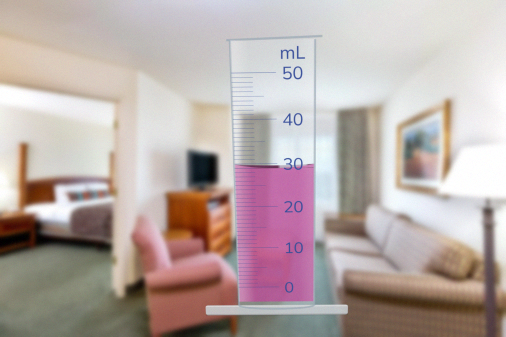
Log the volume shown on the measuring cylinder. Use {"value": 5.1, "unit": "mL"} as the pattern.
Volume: {"value": 29, "unit": "mL"}
